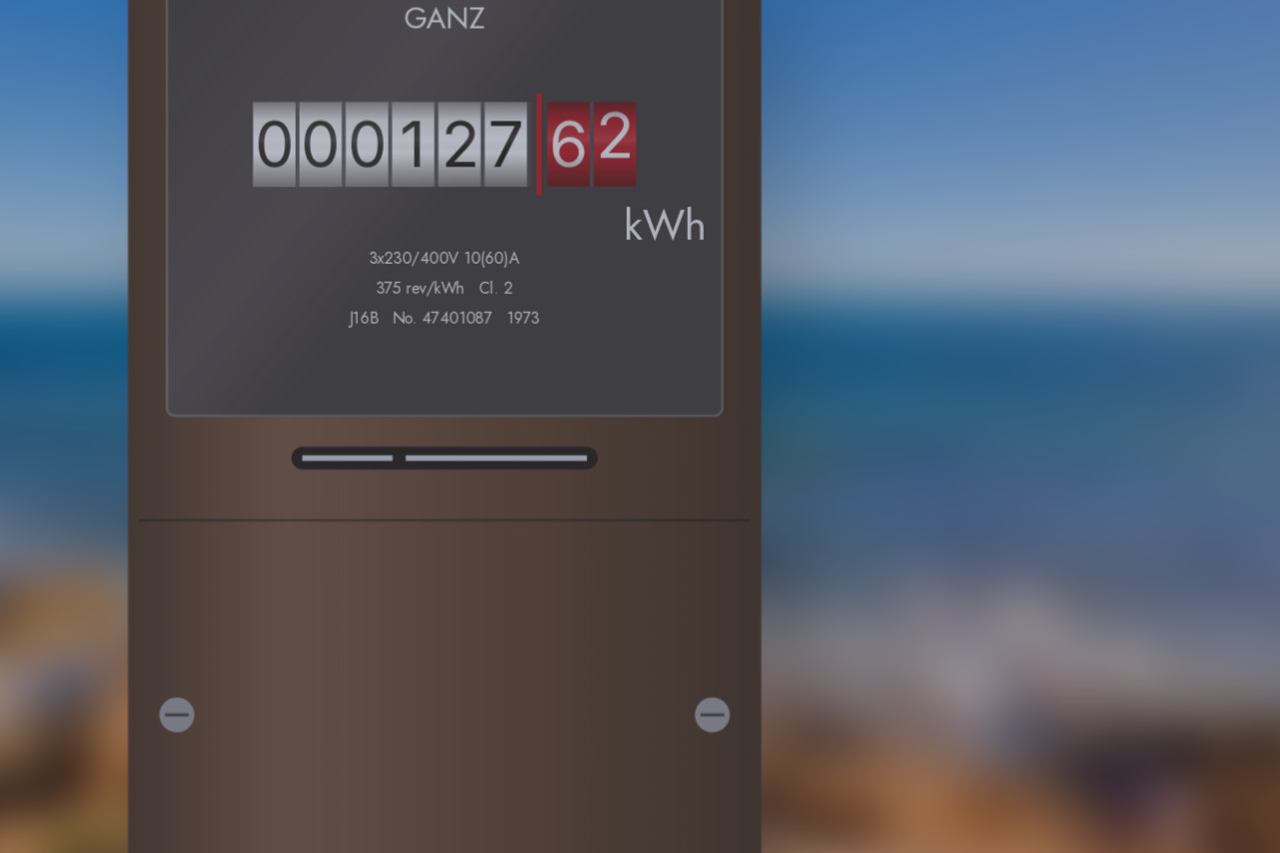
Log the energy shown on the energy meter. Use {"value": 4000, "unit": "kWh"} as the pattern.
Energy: {"value": 127.62, "unit": "kWh"}
